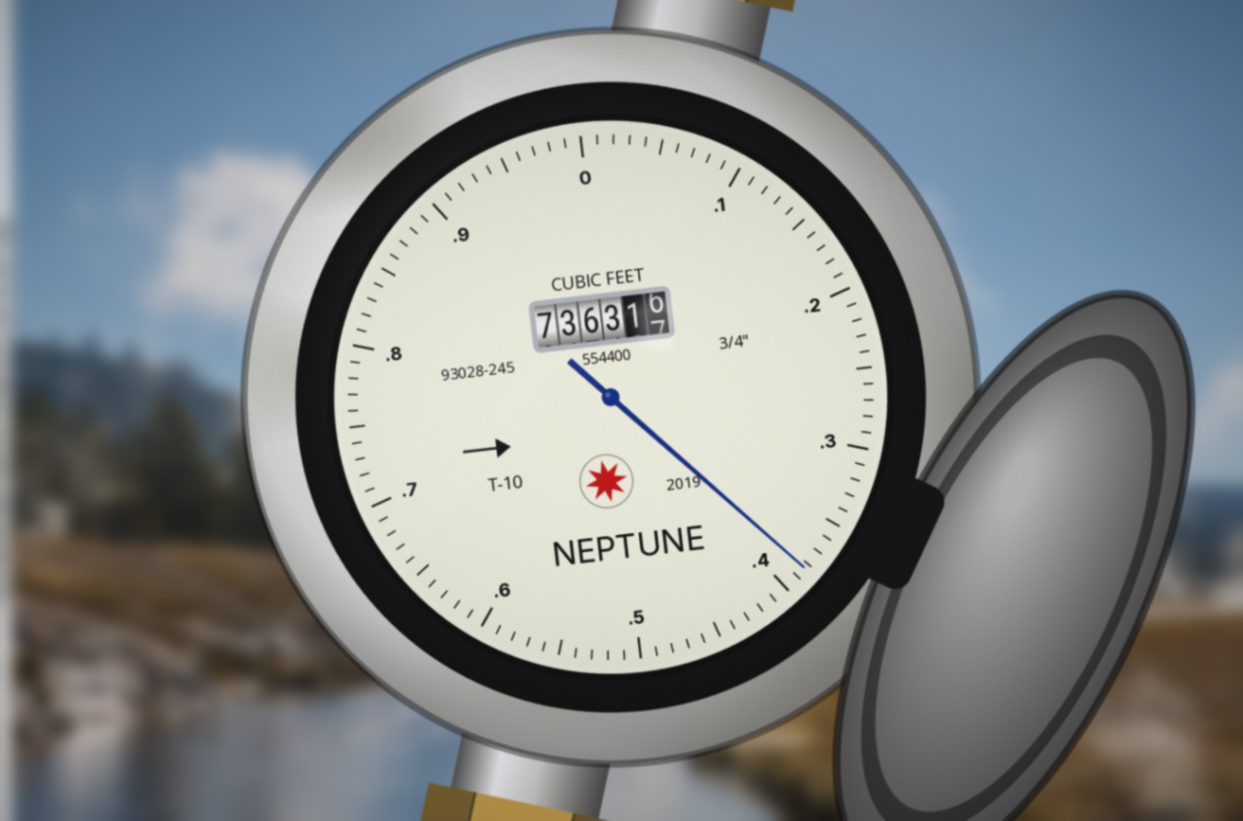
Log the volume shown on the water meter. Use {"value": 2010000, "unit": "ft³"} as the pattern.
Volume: {"value": 736316.38, "unit": "ft³"}
